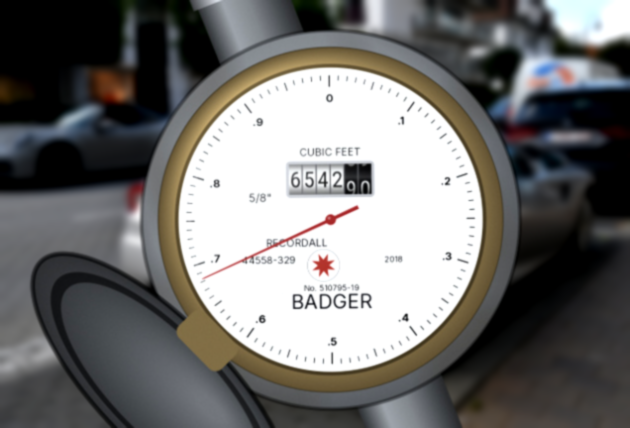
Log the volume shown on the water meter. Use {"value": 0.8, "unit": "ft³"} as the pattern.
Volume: {"value": 654289.68, "unit": "ft³"}
